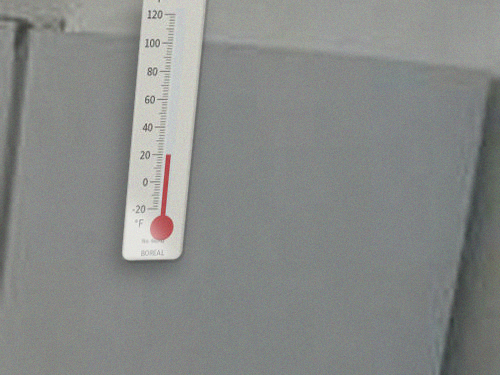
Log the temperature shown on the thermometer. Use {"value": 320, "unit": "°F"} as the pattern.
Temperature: {"value": 20, "unit": "°F"}
